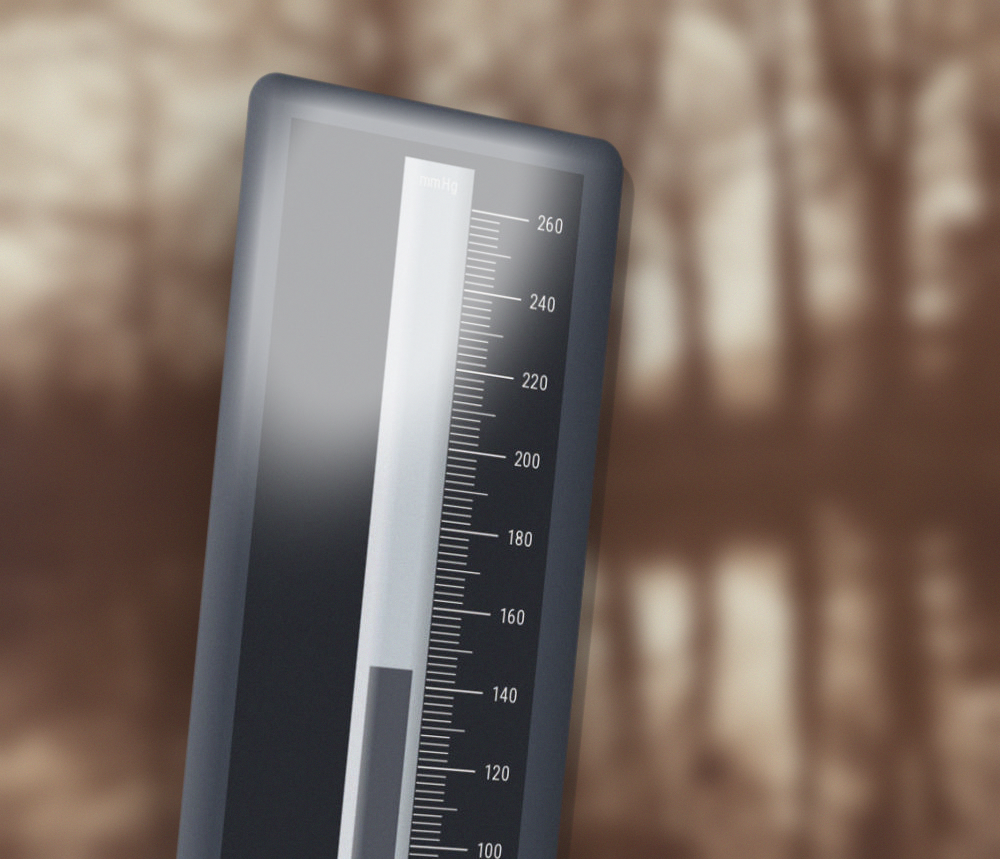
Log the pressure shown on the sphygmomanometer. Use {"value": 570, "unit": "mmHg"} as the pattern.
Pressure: {"value": 144, "unit": "mmHg"}
